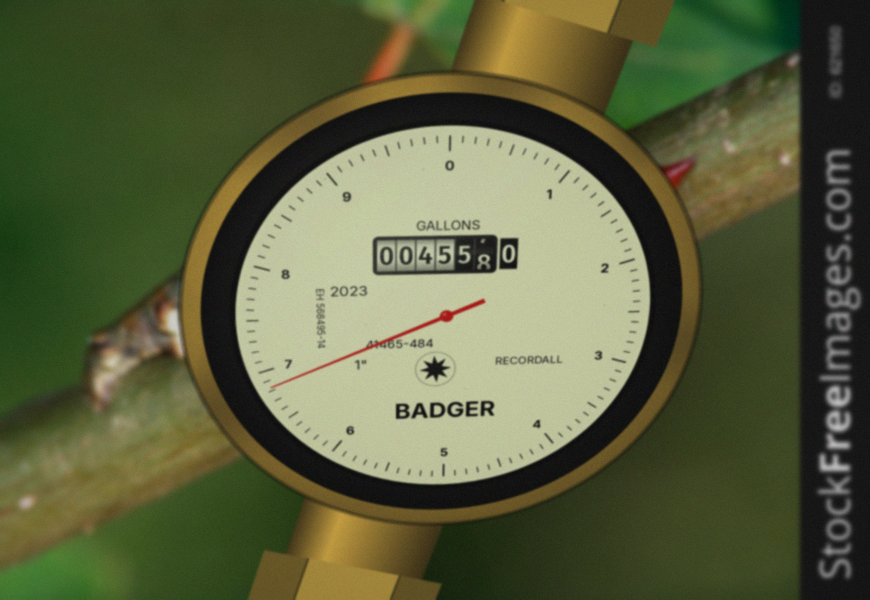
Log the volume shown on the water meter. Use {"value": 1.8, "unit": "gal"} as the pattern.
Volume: {"value": 45576.8, "unit": "gal"}
